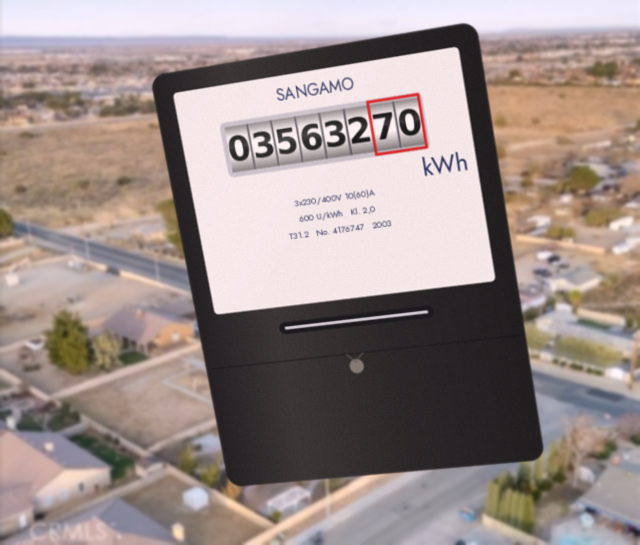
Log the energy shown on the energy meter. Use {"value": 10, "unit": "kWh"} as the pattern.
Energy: {"value": 35632.70, "unit": "kWh"}
